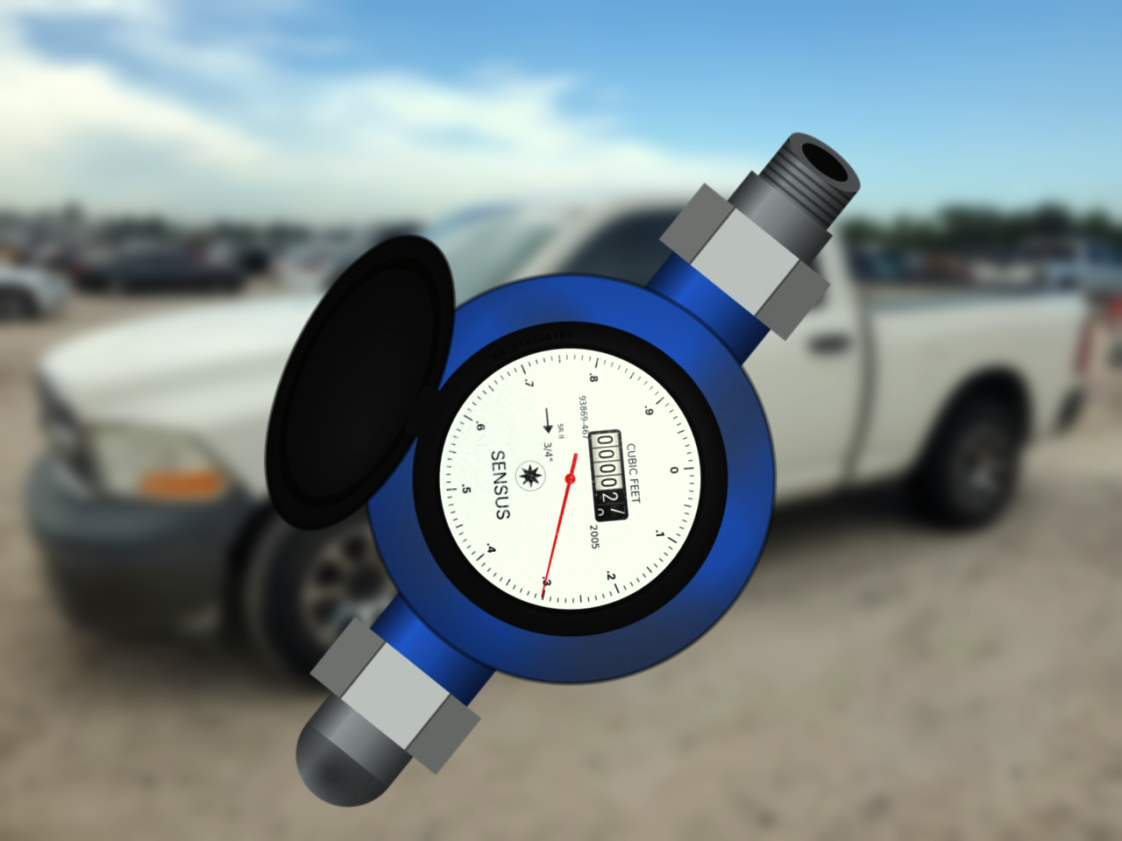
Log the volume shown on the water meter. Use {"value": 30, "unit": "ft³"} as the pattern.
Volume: {"value": 27.30, "unit": "ft³"}
